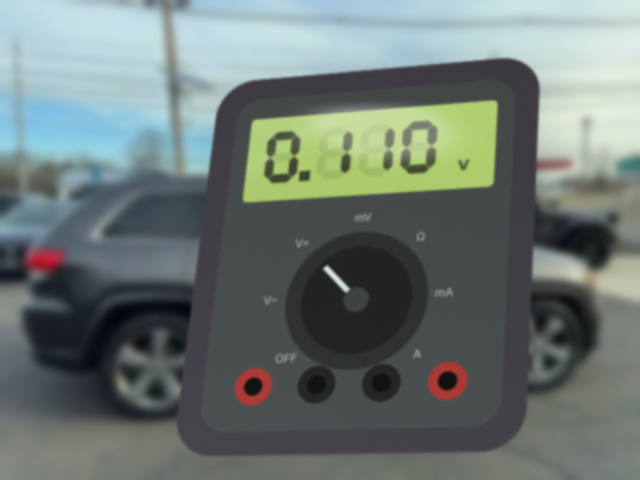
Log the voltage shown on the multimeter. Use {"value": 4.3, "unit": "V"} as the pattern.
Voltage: {"value": 0.110, "unit": "V"}
